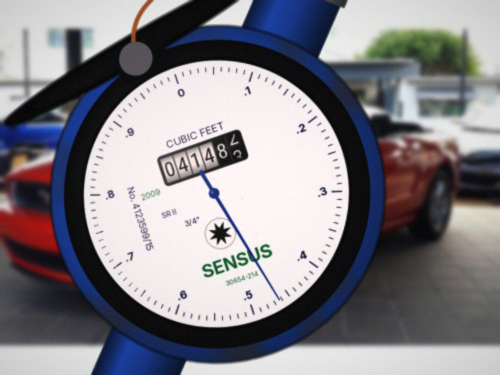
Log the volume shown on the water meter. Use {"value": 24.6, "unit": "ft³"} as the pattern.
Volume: {"value": 41482.46, "unit": "ft³"}
